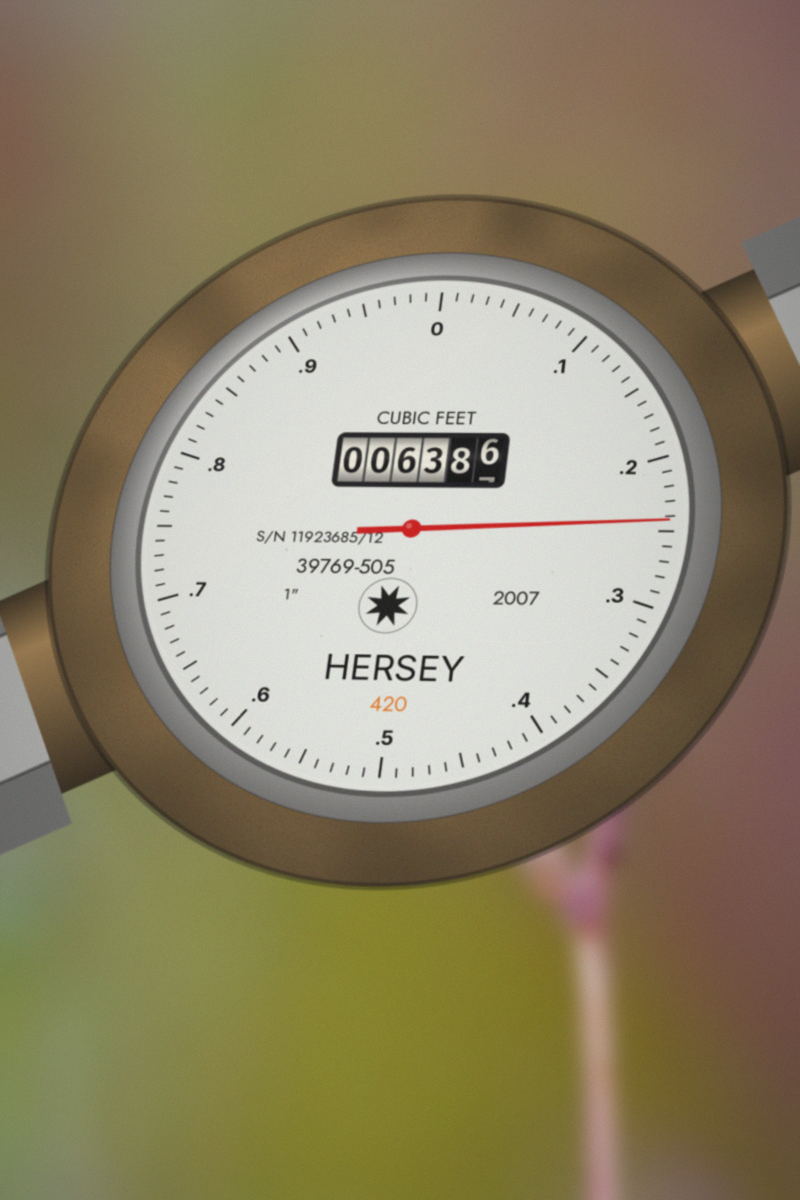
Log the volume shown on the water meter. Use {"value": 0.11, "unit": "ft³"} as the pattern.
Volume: {"value": 6386.24, "unit": "ft³"}
